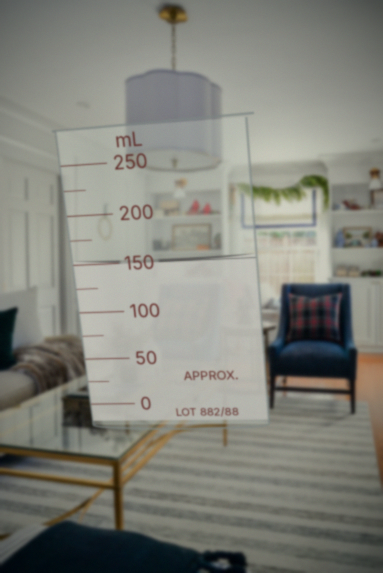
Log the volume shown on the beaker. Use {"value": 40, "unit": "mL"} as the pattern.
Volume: {"value": 150, "unit": "mL"}
